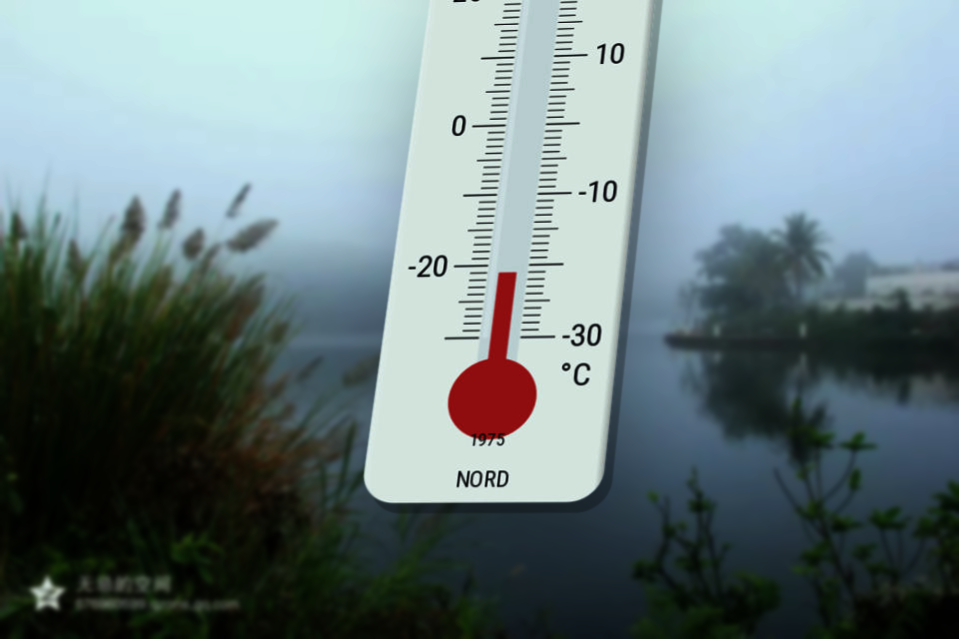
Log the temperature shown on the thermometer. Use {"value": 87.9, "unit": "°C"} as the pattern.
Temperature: {"value": -21, "unit": "°C"}
